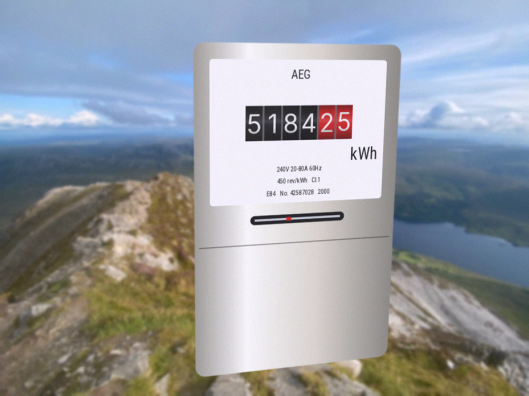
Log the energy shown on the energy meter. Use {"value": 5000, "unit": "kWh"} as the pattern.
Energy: {"value": 5184.25, "unit": "kWh"}
